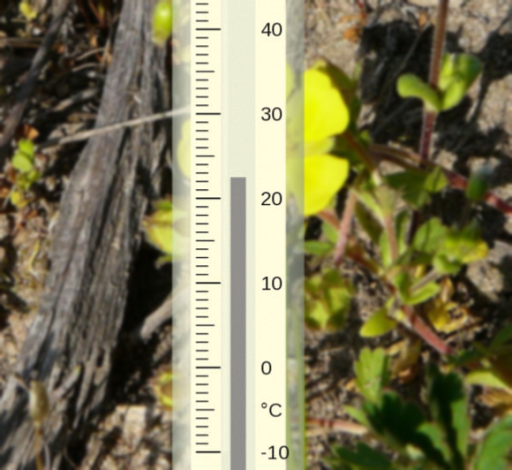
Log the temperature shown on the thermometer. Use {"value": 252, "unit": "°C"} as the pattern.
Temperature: {"value": 22.5, "unit": "°C"}
